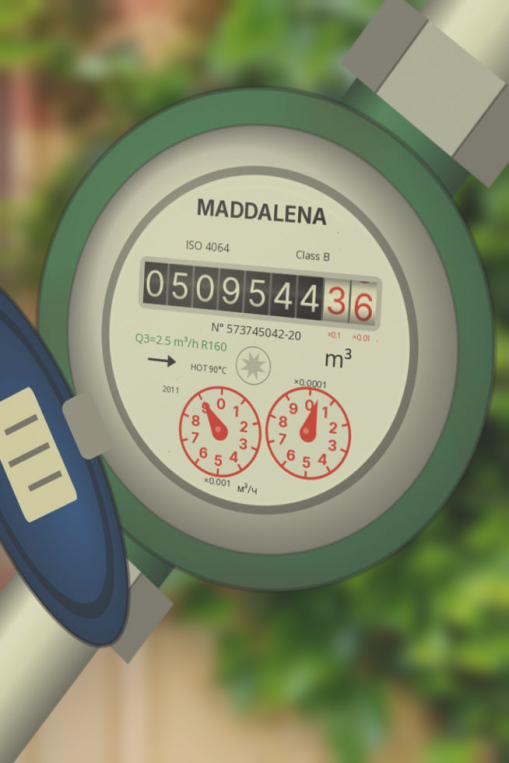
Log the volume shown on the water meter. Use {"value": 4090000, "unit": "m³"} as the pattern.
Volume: {"value": 509544.3590, "unit": "m³"}
